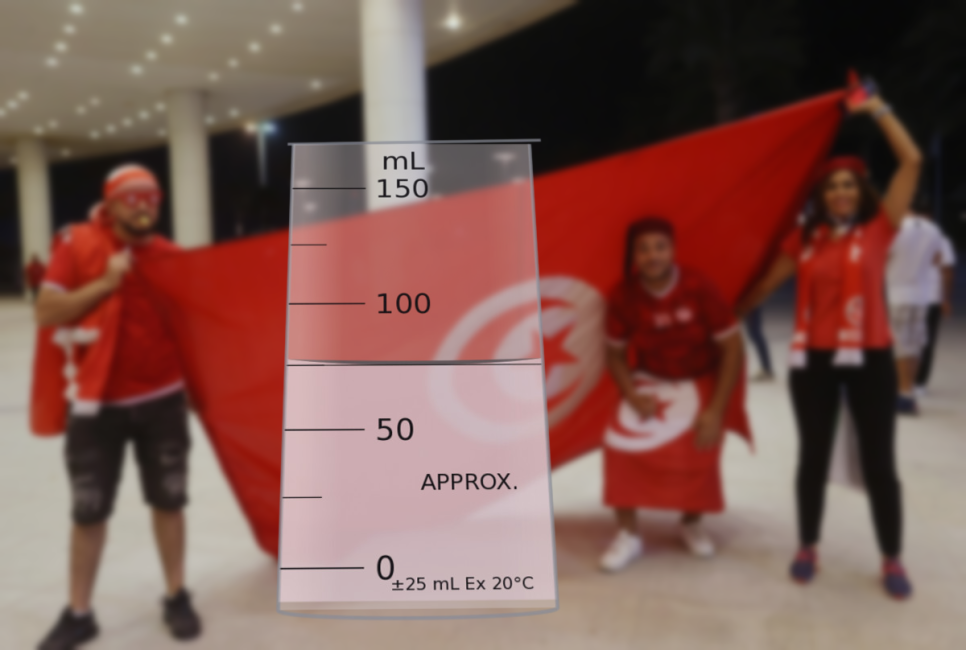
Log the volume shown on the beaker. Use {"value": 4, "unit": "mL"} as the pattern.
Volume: {"value": 75, "unit": "mL"}
